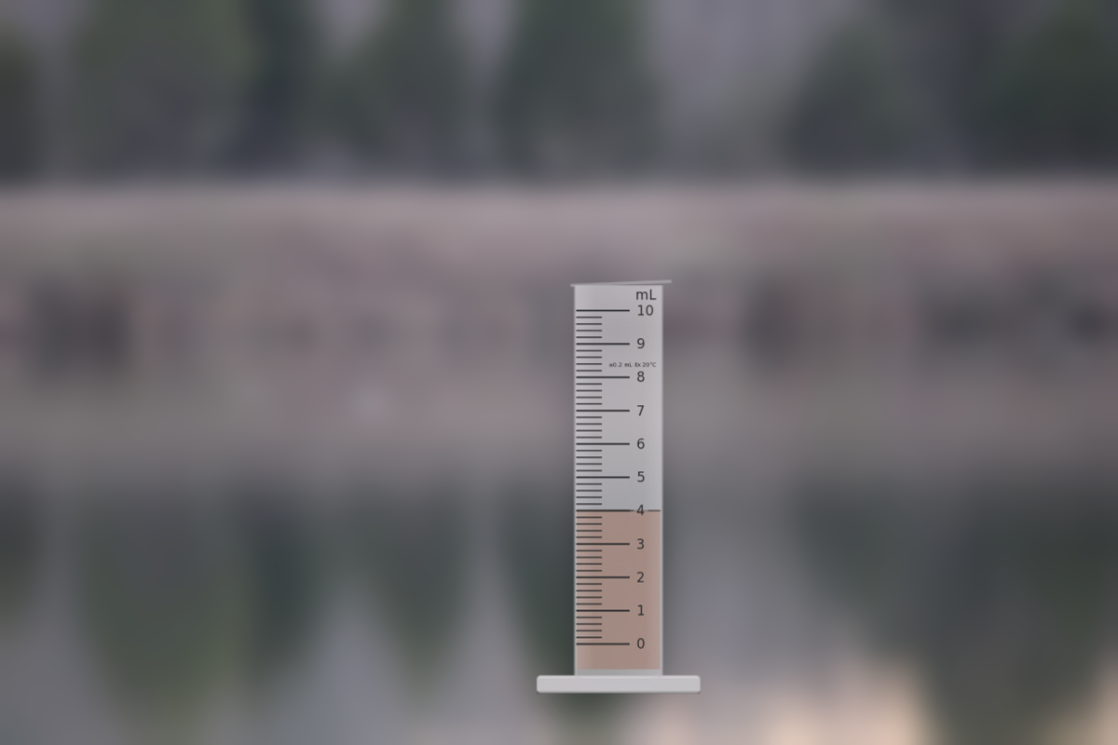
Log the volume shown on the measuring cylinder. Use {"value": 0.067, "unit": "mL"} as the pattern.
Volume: {"value": 4, "unit": "mL"}
